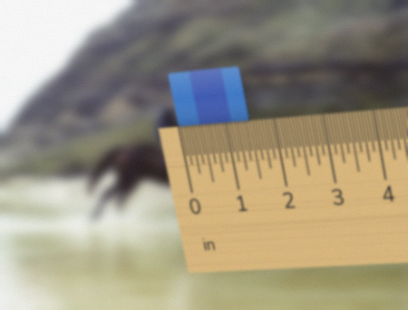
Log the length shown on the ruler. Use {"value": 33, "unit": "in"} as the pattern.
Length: {"value": 1.5, "unit": "in"}
